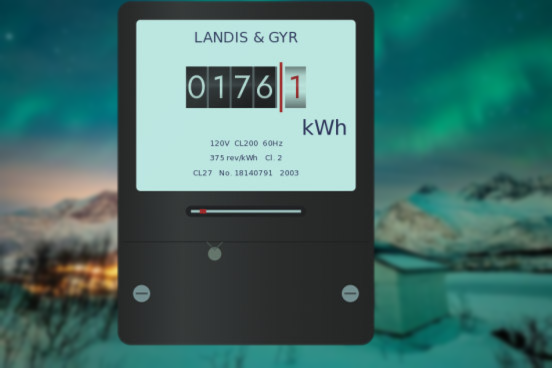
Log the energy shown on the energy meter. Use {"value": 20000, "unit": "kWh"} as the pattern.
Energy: {"value": 176.1, "unit": "kWh"}
